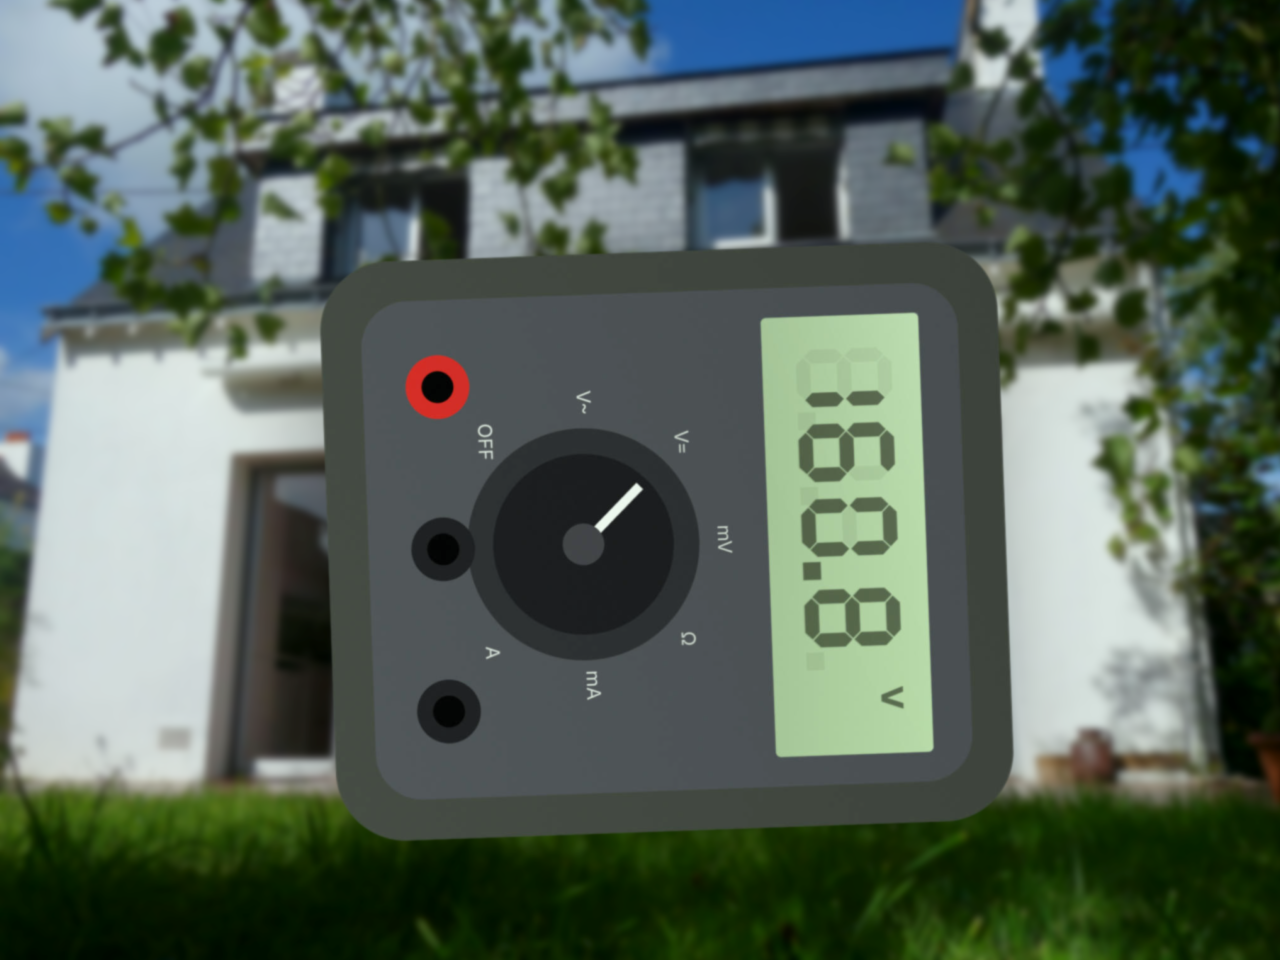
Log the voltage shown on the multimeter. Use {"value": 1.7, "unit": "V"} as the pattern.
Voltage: {"value": 160.8, "unit": "V"}
